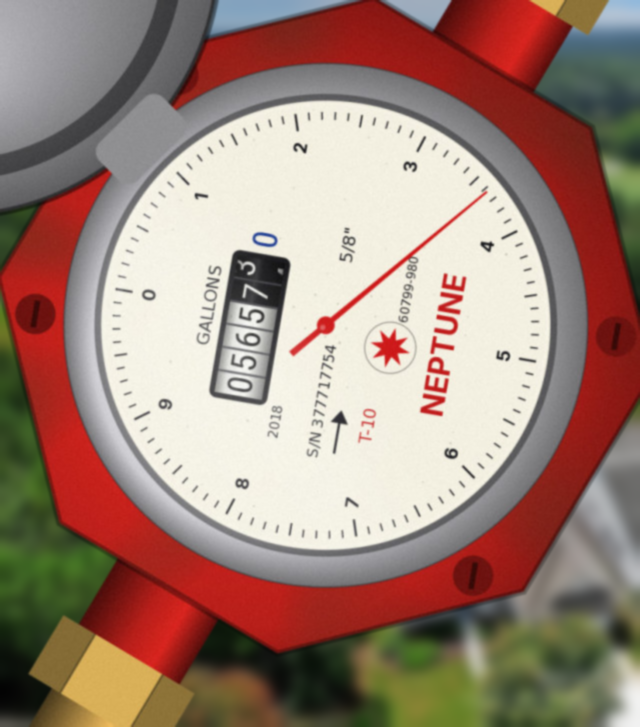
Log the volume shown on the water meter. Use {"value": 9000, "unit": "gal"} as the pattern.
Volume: {"value": 565733.6, "unit": "gal"}
